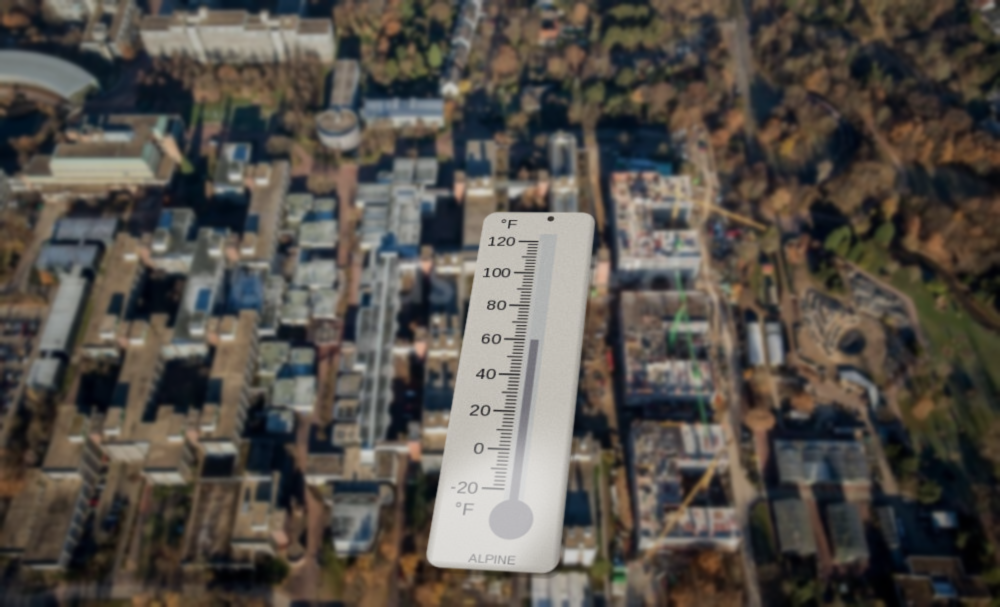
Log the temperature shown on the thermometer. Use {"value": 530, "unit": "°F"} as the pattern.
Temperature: {"value": 60, "unit": "°F"}
